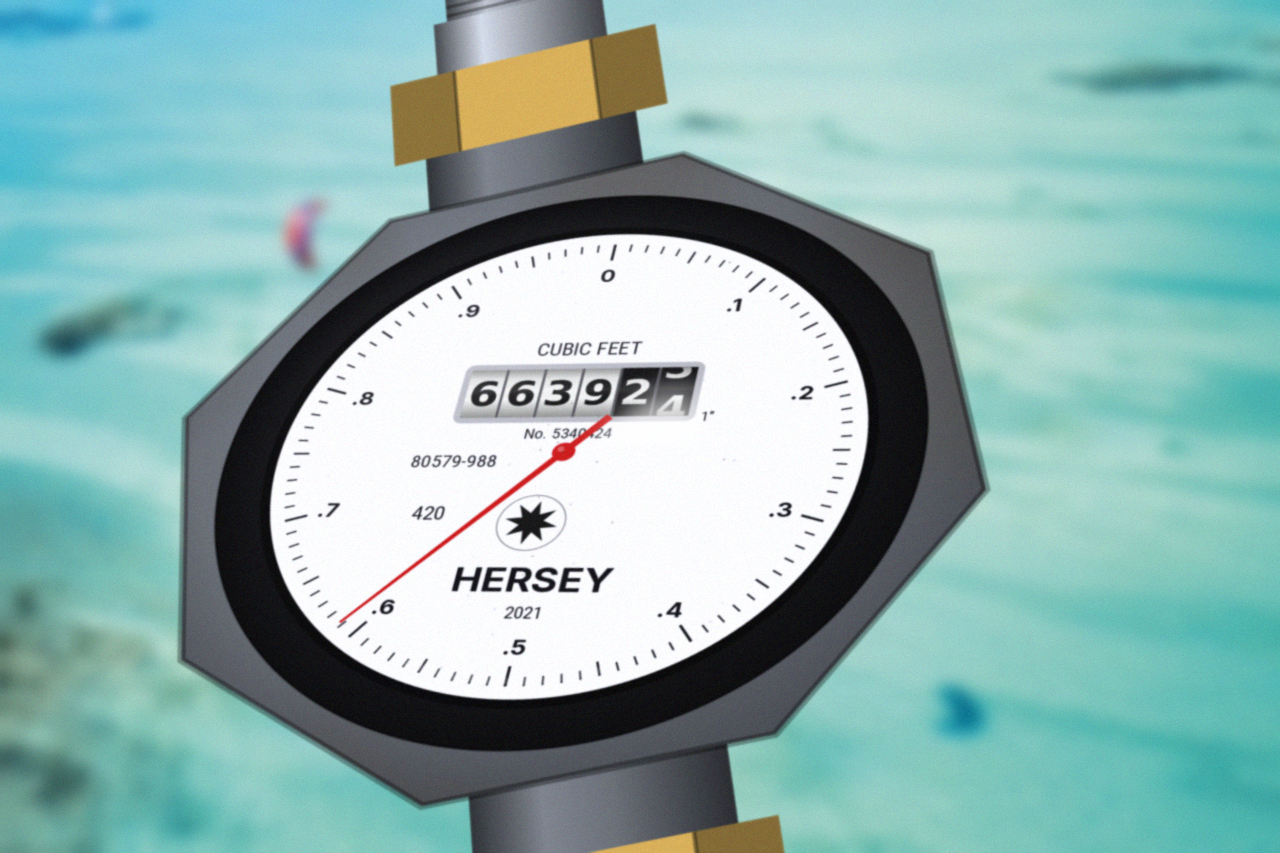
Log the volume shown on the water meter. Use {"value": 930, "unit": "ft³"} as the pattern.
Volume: {"value": 663923.61, "unit": "ft³"}
